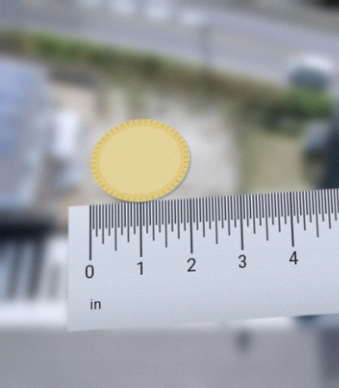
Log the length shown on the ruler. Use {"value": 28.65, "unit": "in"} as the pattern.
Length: {"value": 2, "unit": "in"}
